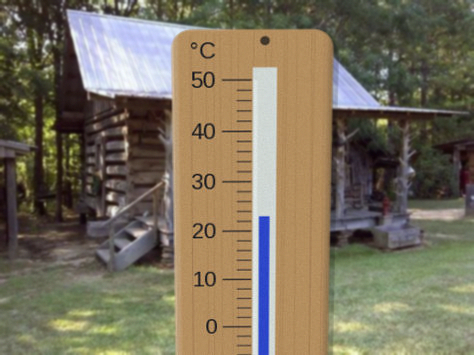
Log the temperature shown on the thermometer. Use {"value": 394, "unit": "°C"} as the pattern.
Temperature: {"value": 23, "unit": "°C"}
